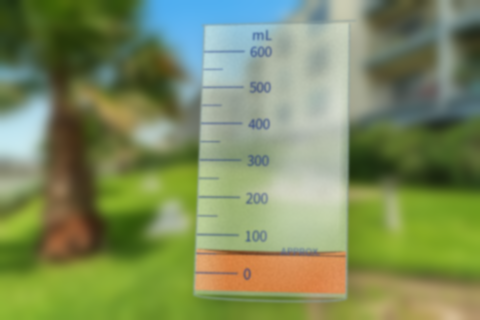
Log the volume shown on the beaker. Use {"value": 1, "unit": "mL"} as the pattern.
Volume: {"value": 50, "unit": "mL"}
